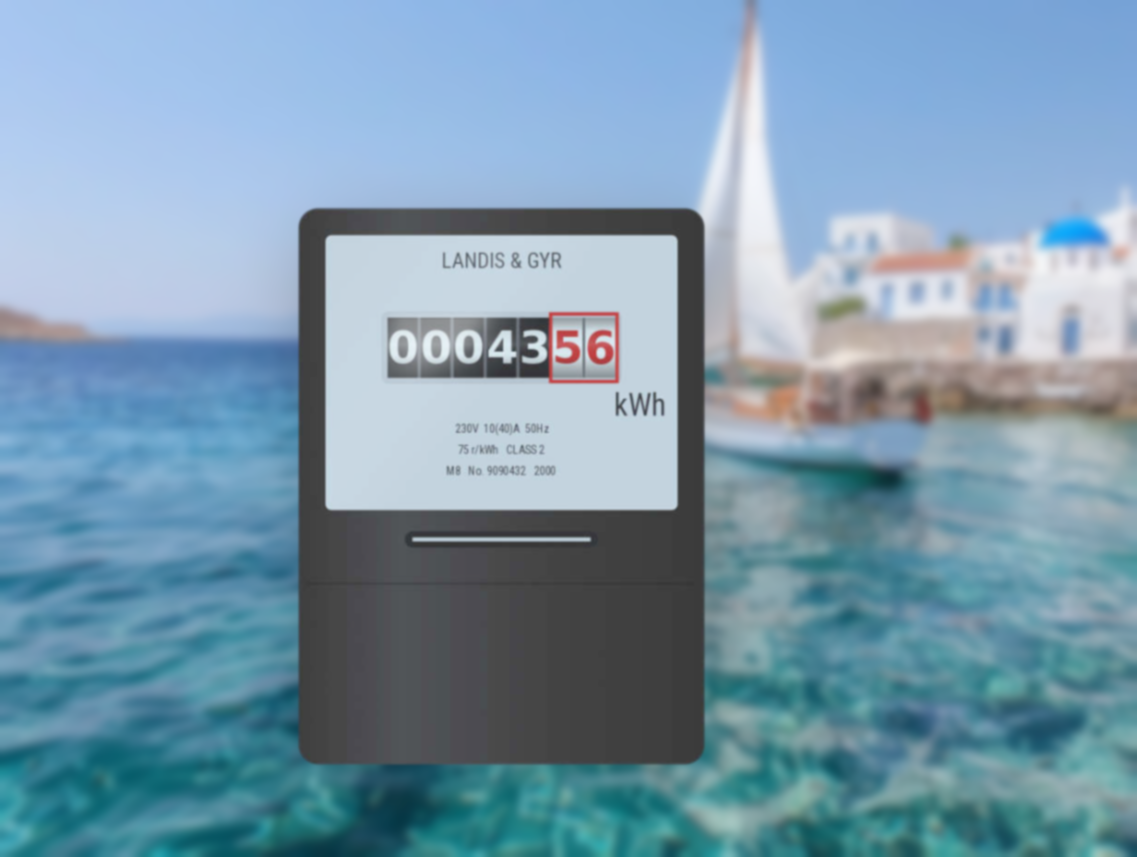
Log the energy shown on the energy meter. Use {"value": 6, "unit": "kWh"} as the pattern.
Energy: {"value": 43.56, "unit": "kWh"}
